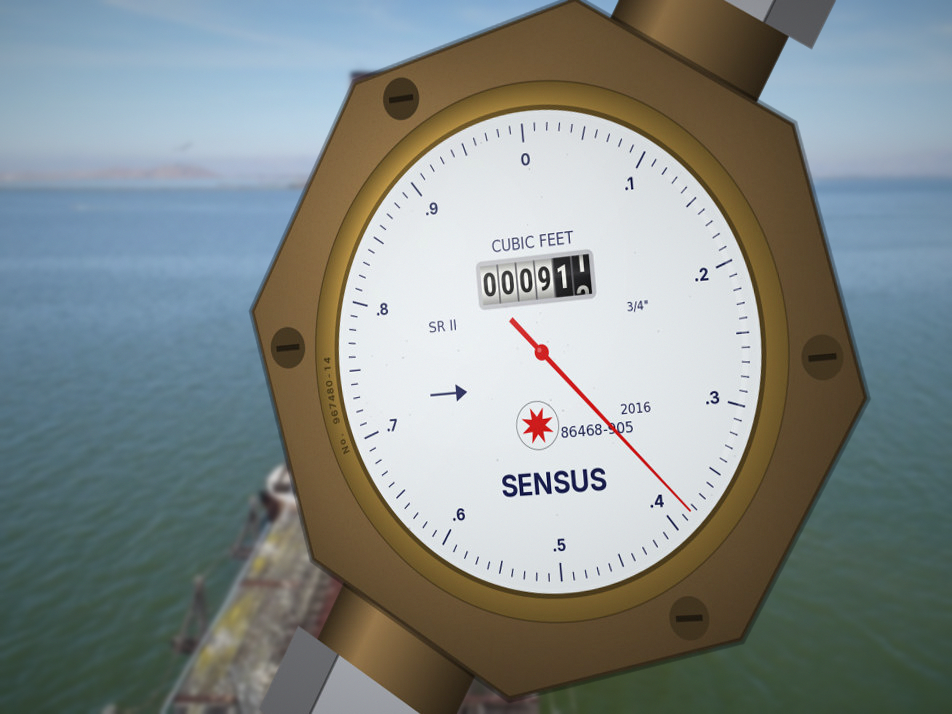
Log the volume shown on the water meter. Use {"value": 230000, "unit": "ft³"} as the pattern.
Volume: {"value": 911.38, "unit": "ft³"}
